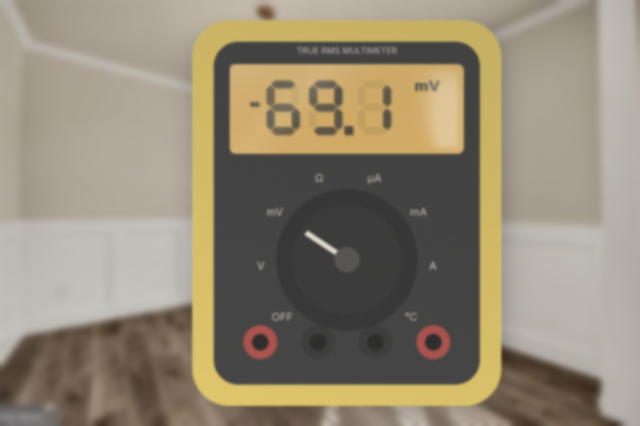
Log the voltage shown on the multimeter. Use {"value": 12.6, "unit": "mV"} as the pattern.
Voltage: {"value": -69.1, "unit": "mV"}
